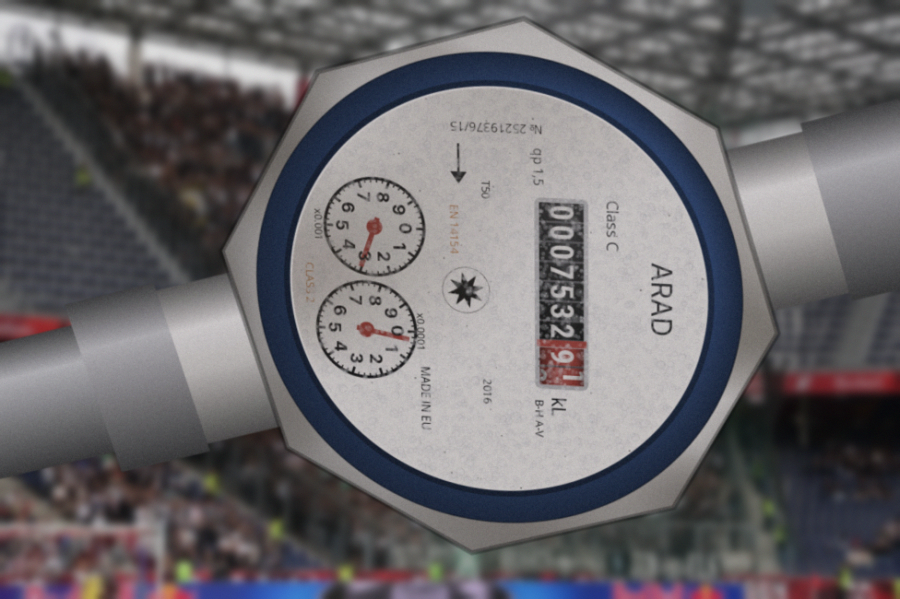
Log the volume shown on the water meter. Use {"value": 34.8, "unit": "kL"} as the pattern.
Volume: {"value": 7532.9130, "unit": "kL"}
